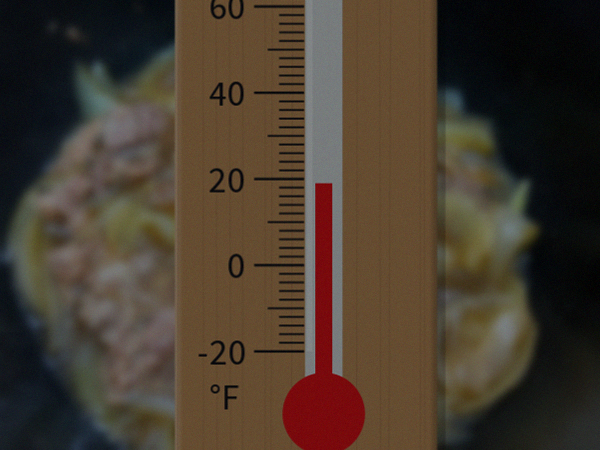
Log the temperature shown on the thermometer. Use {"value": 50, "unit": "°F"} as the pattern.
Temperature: {"value": 19, "unit": "°F"}
